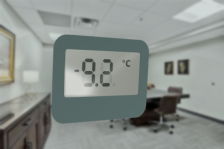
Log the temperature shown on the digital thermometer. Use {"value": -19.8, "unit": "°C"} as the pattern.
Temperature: {"value": -9.2, "unit": "°C"}
